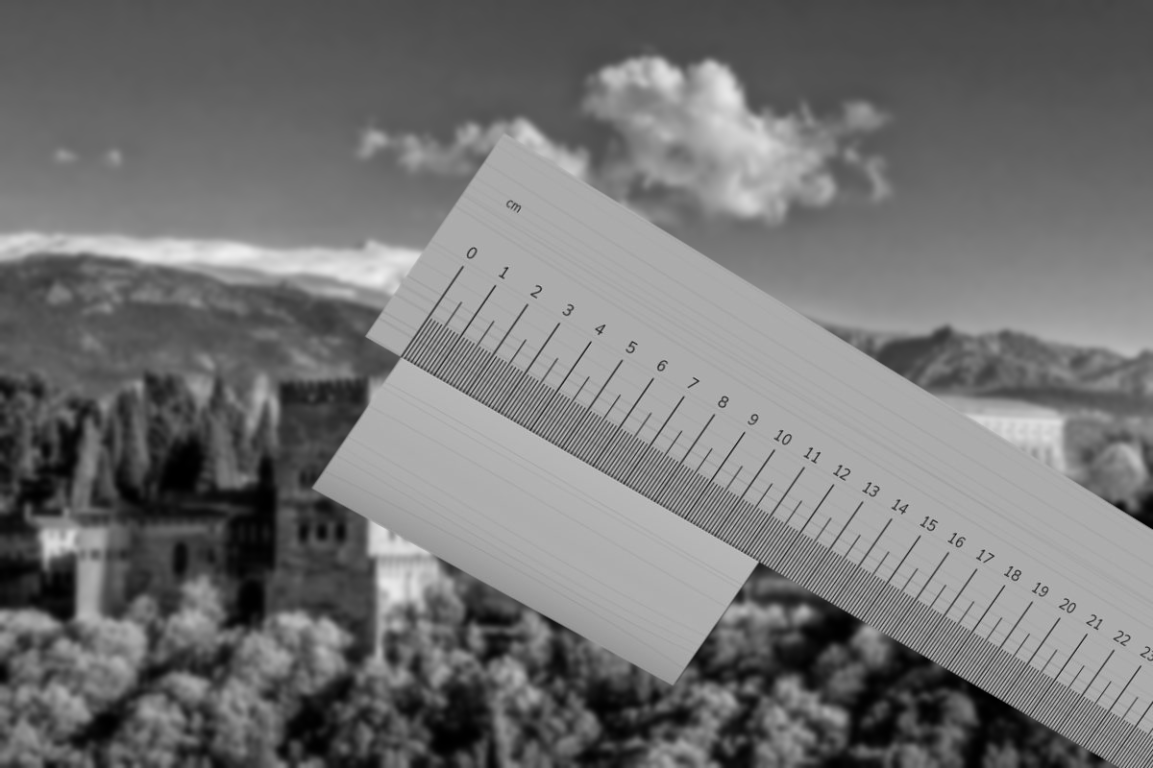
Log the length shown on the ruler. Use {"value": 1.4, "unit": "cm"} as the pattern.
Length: {"value": 11.5, "unit": "cm"}
